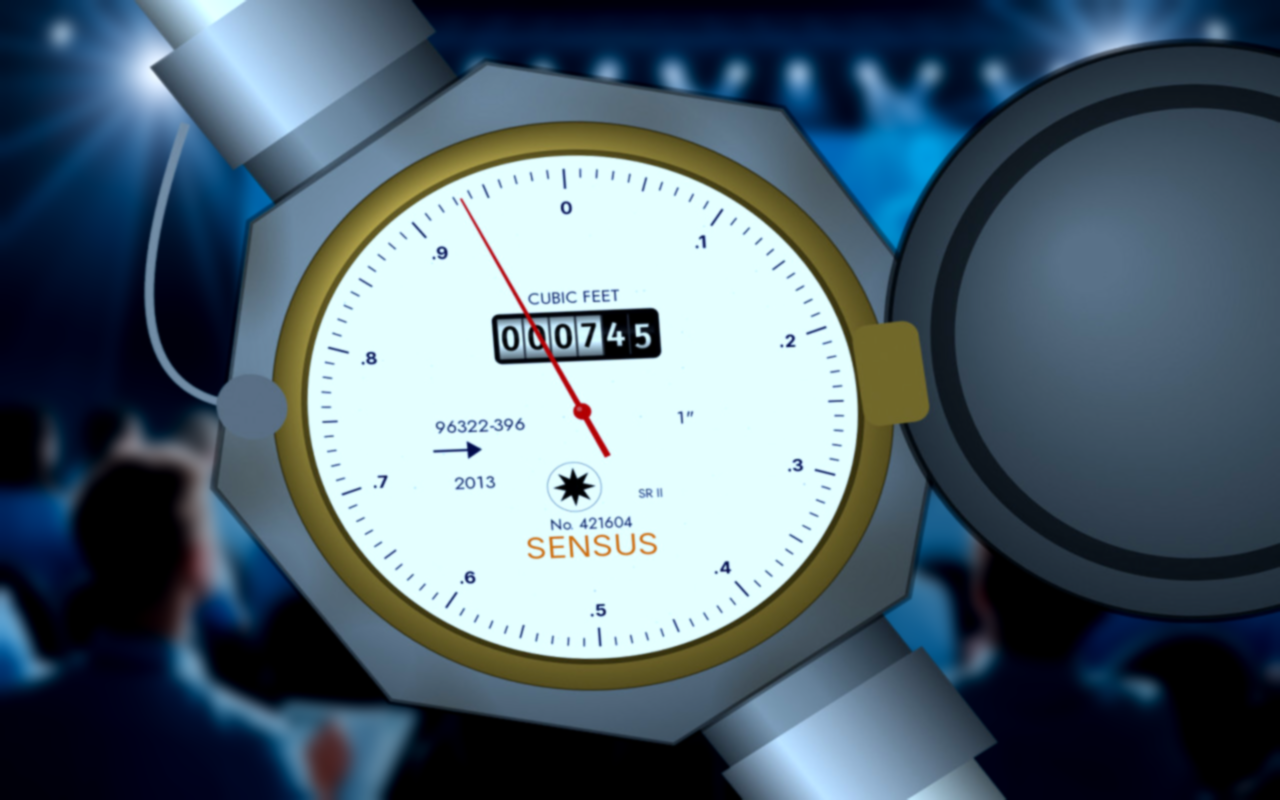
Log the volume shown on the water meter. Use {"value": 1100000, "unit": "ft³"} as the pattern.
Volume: {"value": 744.93, "unit": "ft³"}
